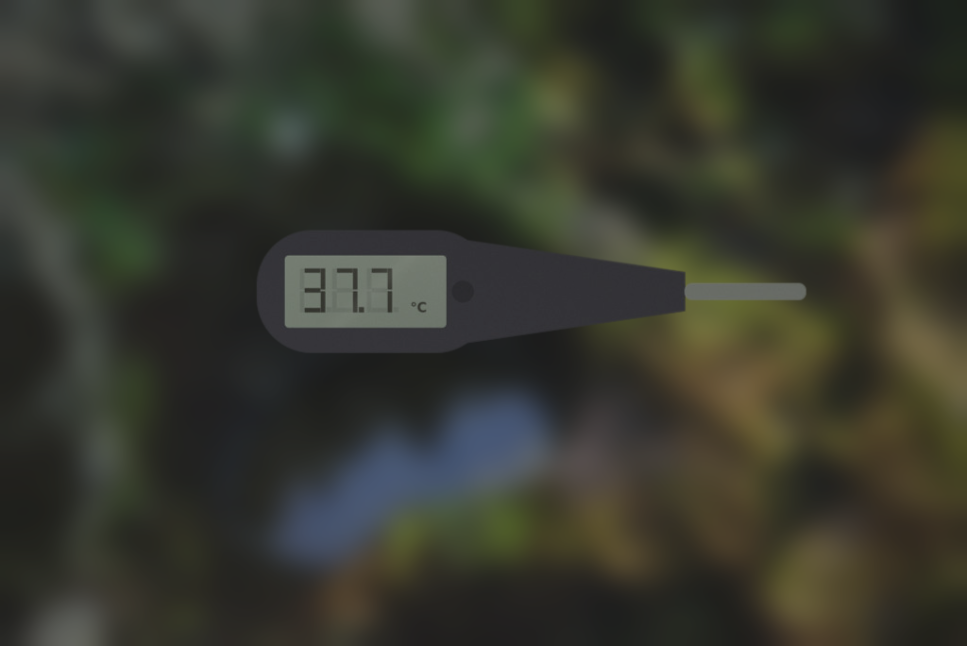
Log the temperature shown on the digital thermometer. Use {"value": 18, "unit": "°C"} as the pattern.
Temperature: {"value": 37.7, "unit": "°C"}
